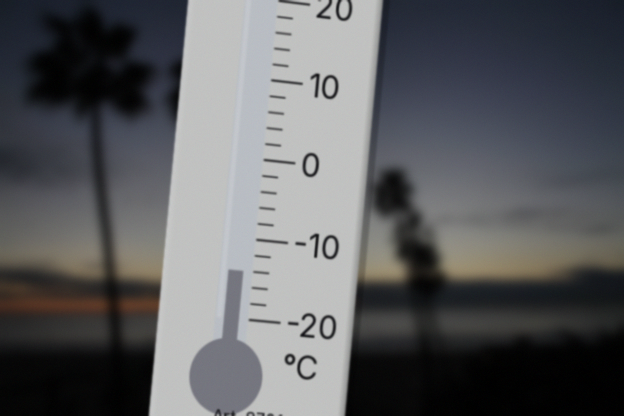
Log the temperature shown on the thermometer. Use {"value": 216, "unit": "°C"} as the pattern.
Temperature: {"value": -14, "unit": "°C"}
